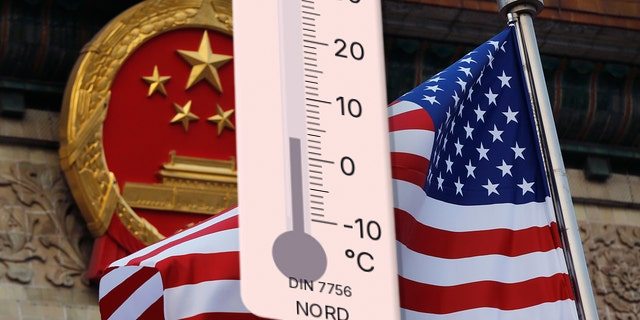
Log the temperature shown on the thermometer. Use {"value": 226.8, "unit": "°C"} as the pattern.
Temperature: {"value": 3, "unit": "°C"}
